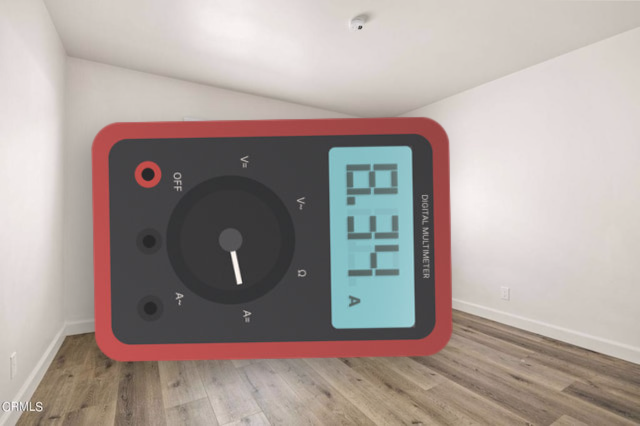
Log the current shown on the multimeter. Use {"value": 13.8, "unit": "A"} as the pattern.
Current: {"value": 8.34, "unit": "A"}
